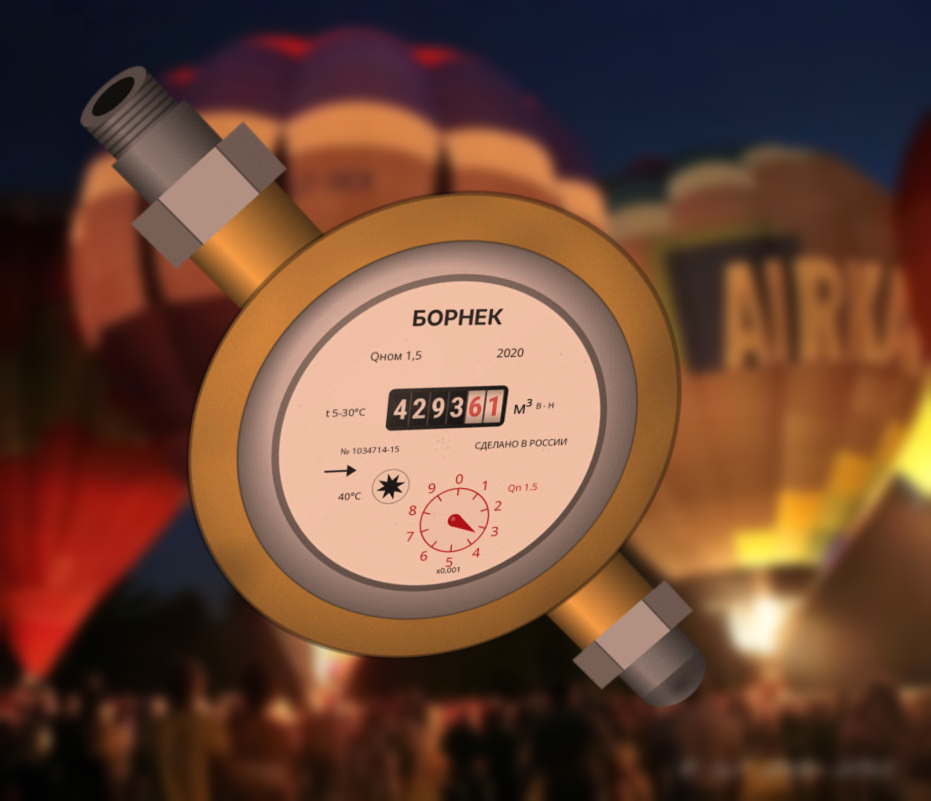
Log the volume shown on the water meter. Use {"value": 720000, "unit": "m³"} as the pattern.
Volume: {"value": 4293.613, "unit": "m³"}
